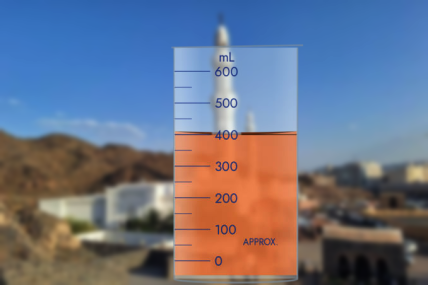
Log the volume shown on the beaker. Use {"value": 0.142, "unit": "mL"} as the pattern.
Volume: {"value": 400, "unit": "mL"}
